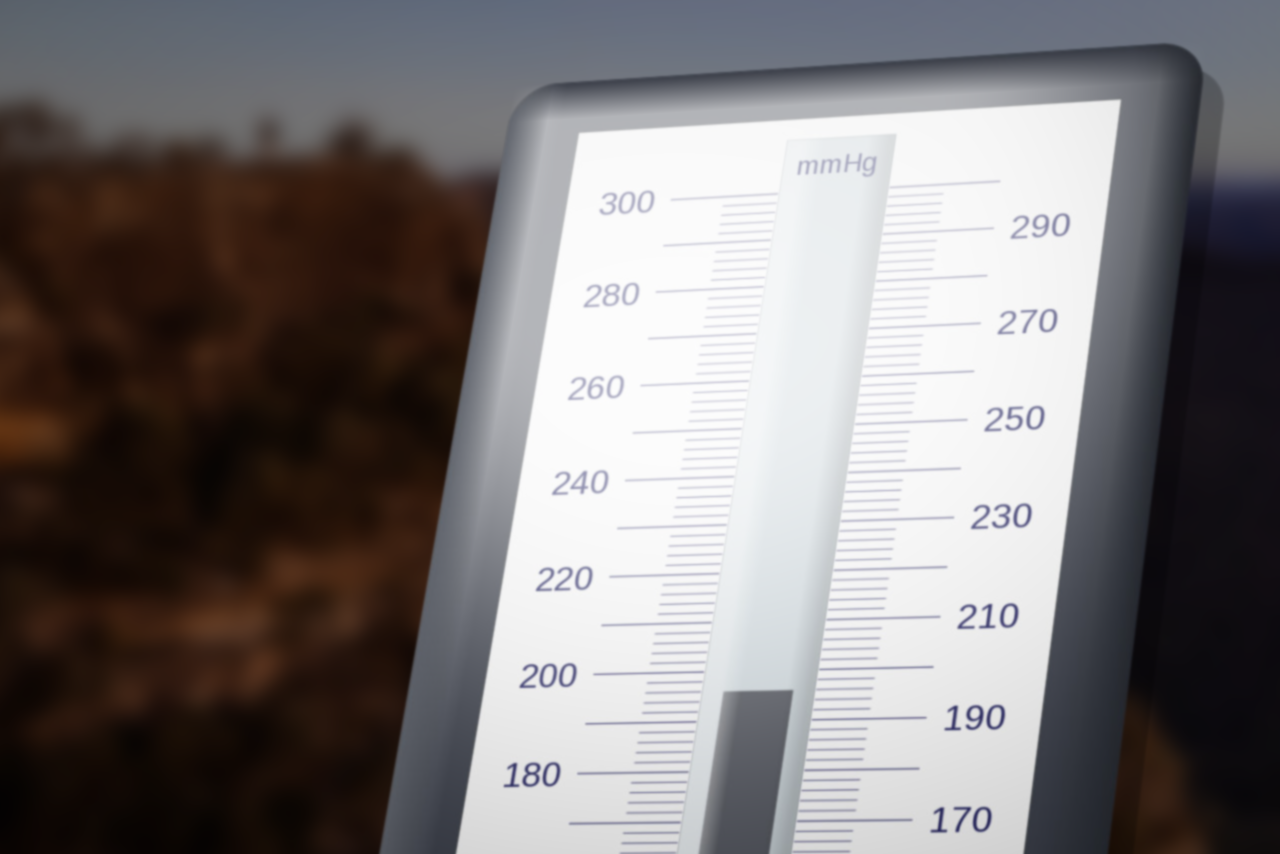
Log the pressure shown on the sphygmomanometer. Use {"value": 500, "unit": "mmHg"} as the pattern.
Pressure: {"value": 196, "unit": "mmHg"}
